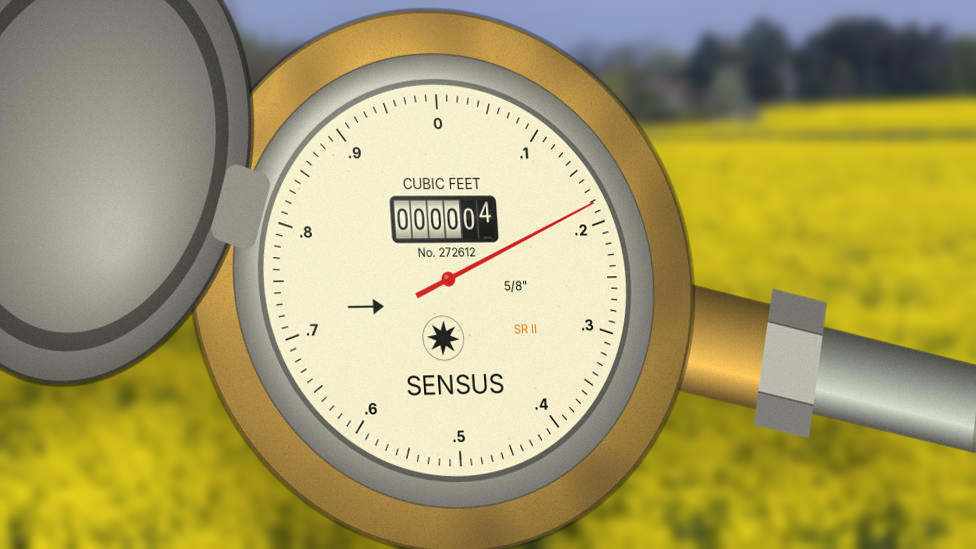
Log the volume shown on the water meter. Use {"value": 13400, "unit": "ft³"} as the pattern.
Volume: {"value": 4.18, "unit": "ft³"}
